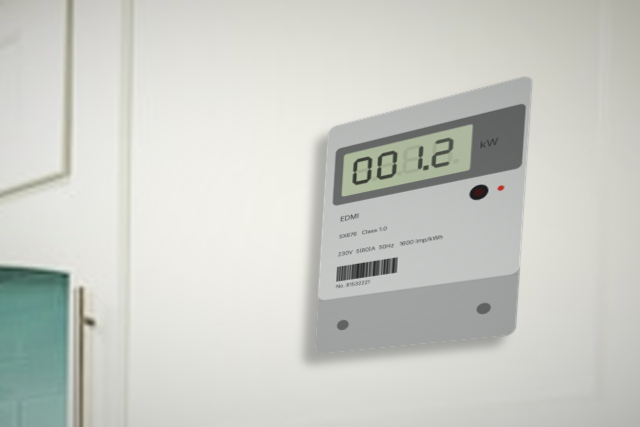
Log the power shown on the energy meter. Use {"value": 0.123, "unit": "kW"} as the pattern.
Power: {"value": 1.2, "unit": "kW"}
